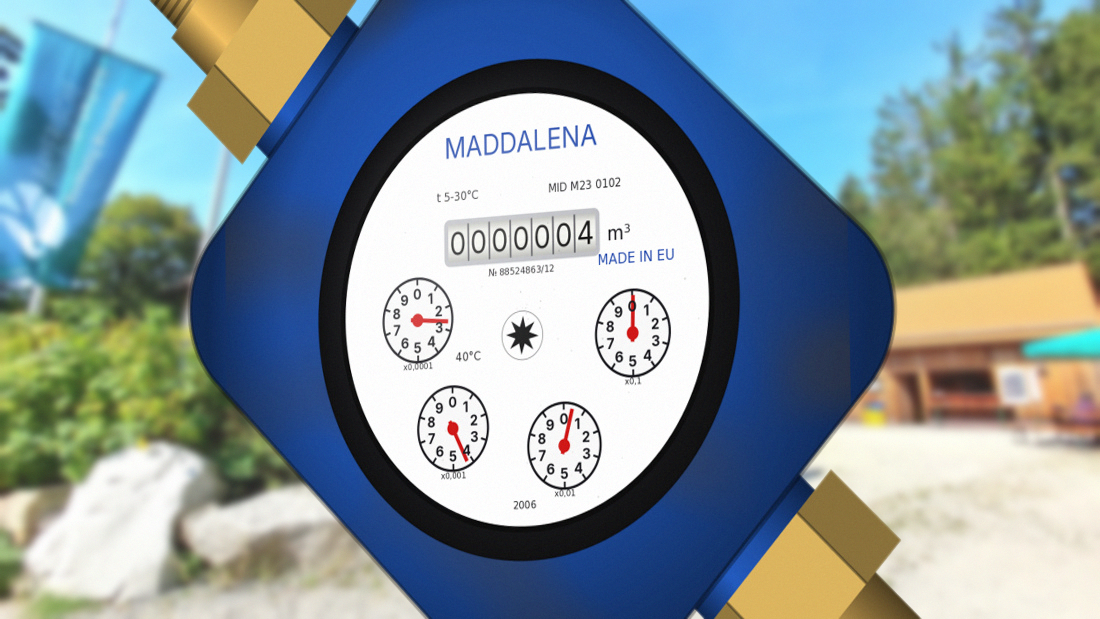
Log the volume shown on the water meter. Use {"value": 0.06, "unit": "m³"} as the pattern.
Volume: {"value": 4.0042, "unit": "m³"}
